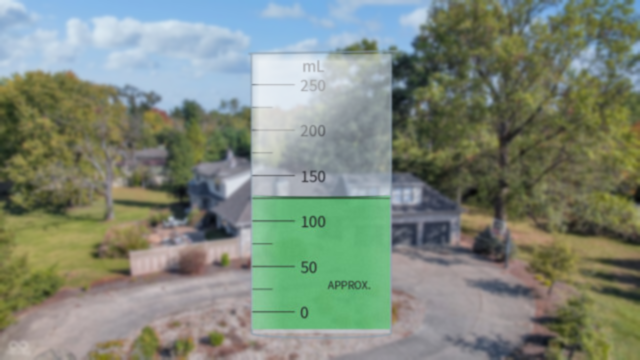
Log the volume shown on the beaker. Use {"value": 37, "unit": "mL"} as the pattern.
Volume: {"value": 125, "unit": "mL"}
